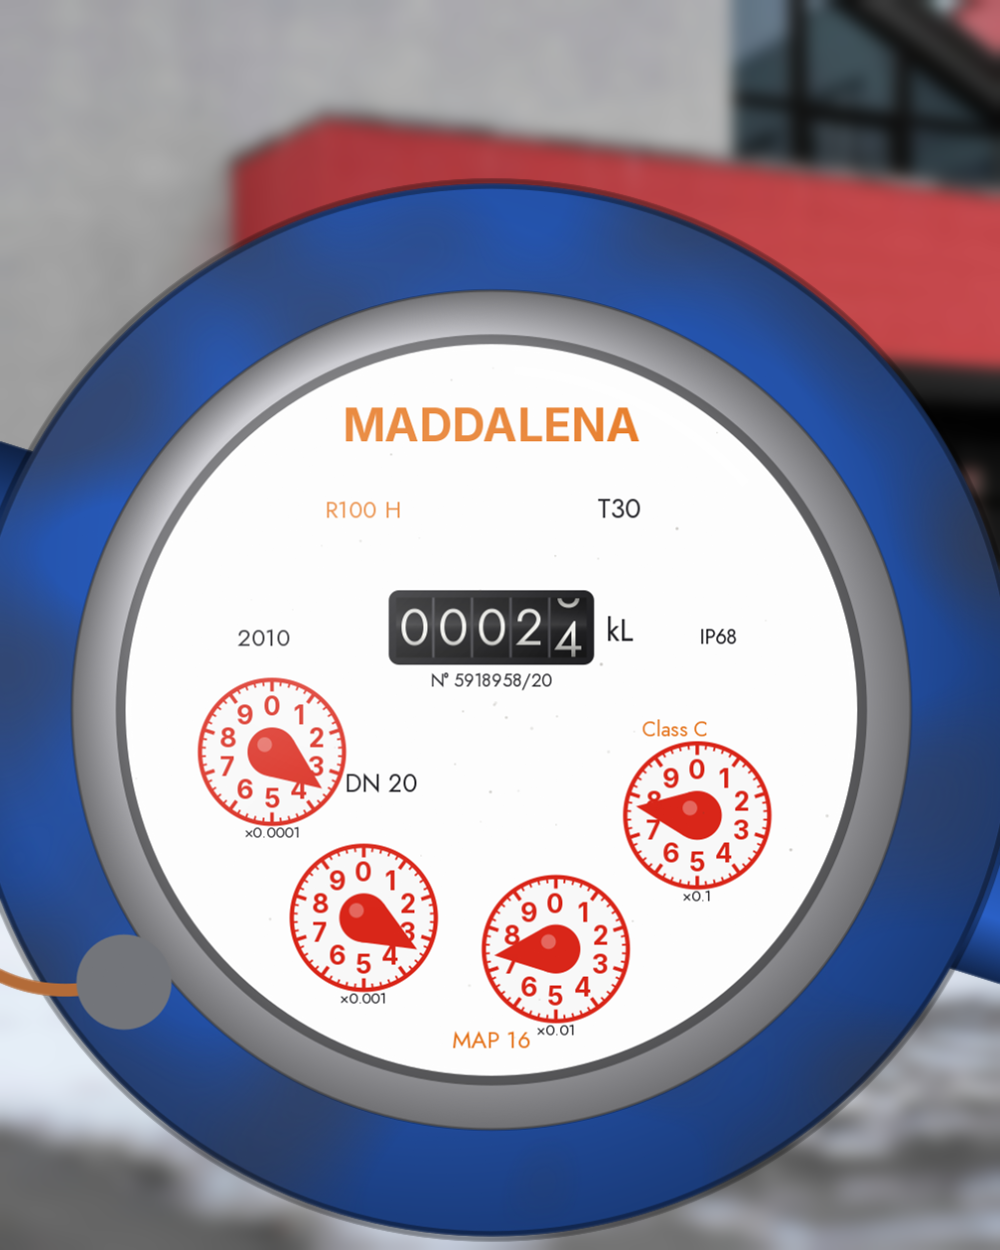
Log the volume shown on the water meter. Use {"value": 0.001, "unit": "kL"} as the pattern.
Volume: {"value": 23.7733, "unit": "kL"}
